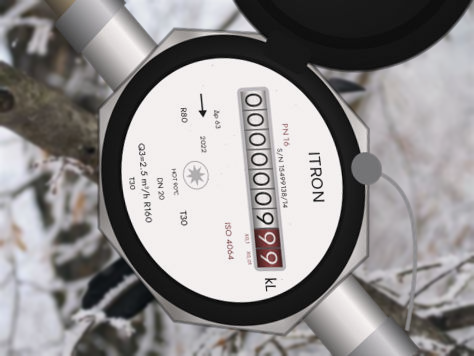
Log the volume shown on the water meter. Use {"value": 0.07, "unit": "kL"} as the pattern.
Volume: {"value": 9.99, "unit": "kL"}
